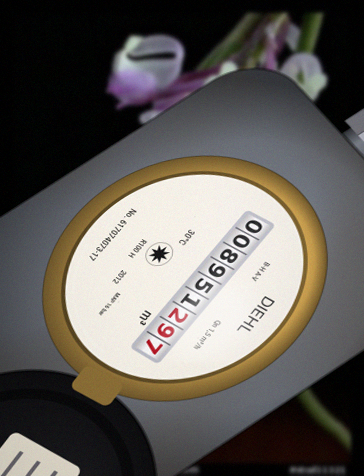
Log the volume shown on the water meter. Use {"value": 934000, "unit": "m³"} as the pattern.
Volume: {"value": 8951.297, "unit": "m³"}
